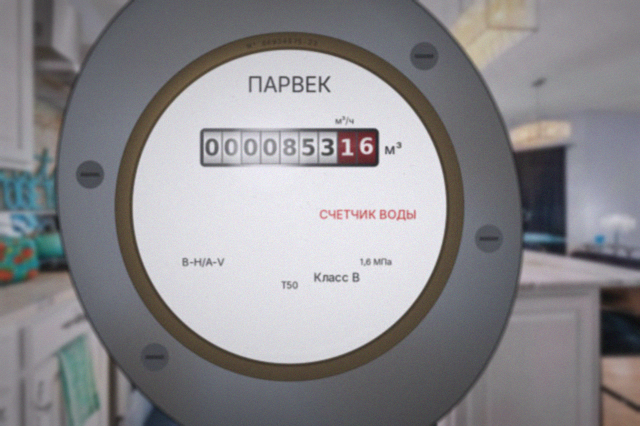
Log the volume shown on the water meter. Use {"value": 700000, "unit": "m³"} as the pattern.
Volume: {"value": 853.16, "unit": "m³"}
